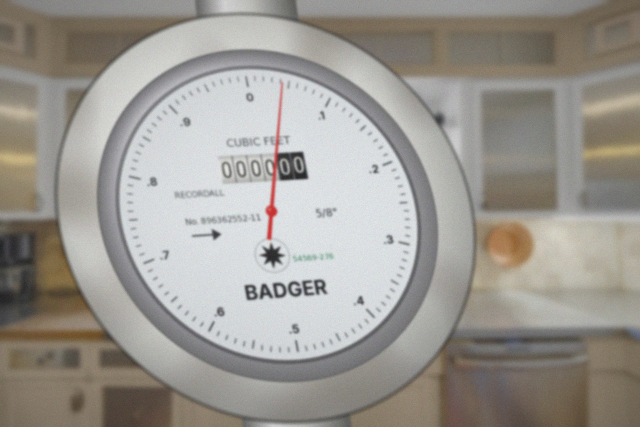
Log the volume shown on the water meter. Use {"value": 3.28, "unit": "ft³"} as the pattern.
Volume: {"value": 0.04, "unit": "ft³"}
